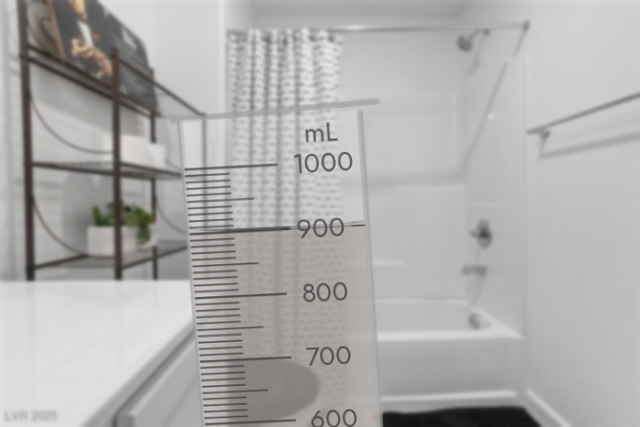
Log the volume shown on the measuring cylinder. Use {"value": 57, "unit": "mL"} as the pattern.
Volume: {"value": 900, "unit": "mL"}
